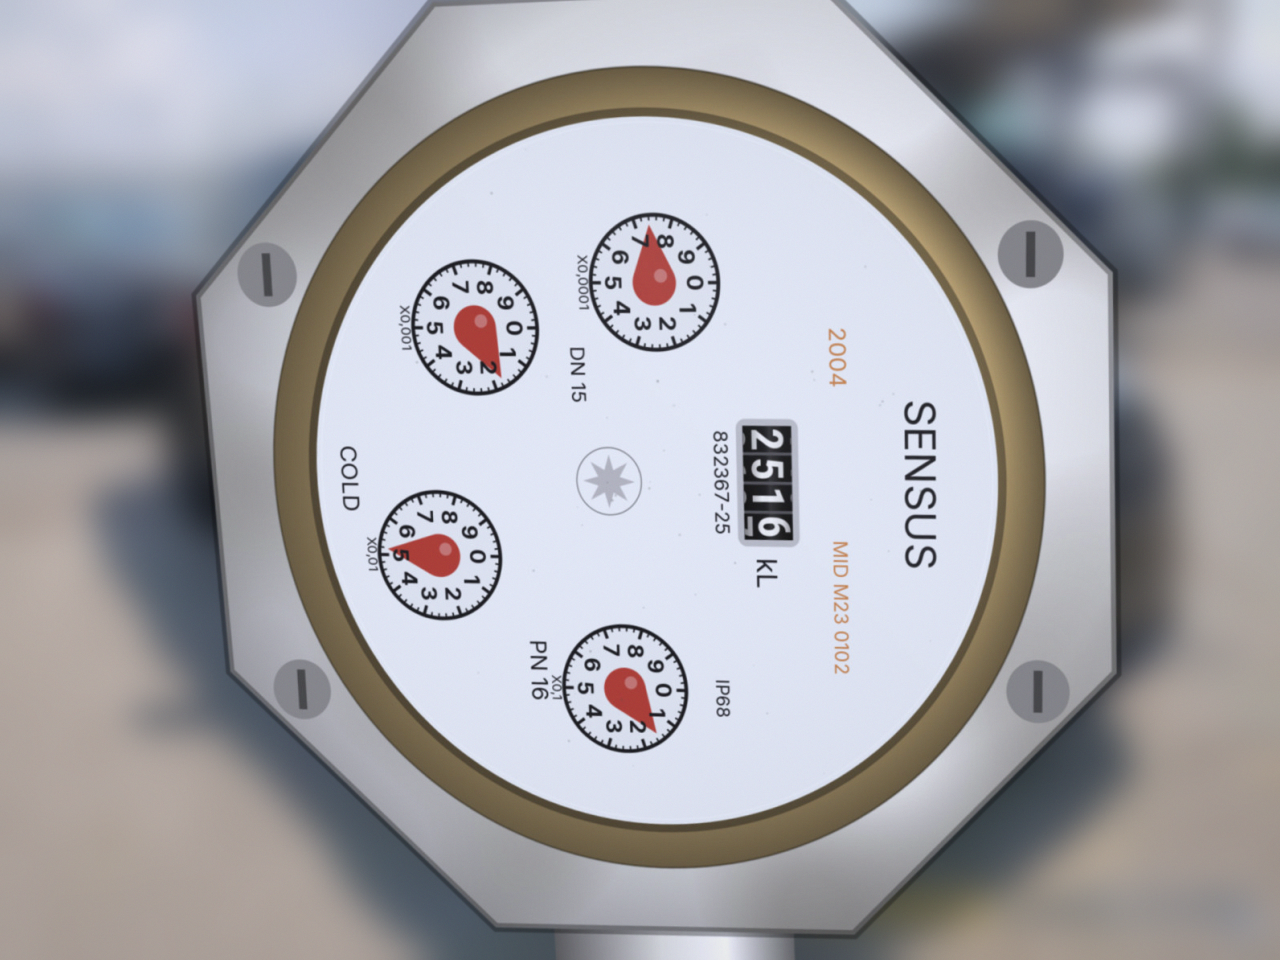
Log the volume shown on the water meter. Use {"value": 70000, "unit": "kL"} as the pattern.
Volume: {"value": 2516.1517, "unit": "kL"}
